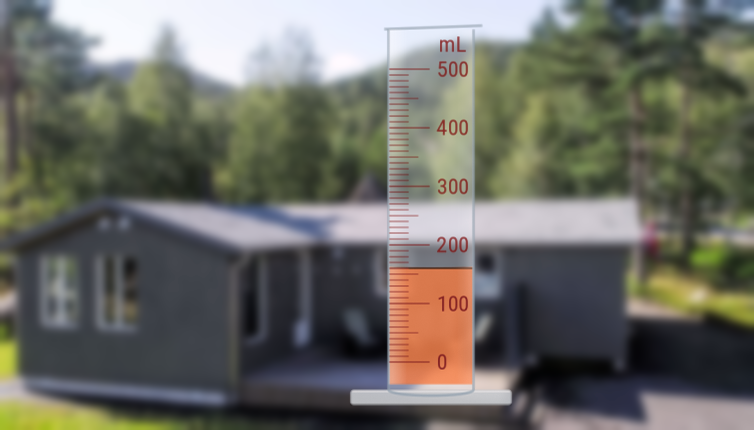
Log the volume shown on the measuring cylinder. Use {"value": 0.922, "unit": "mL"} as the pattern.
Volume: {"value": 160, "unit": "mL"}
